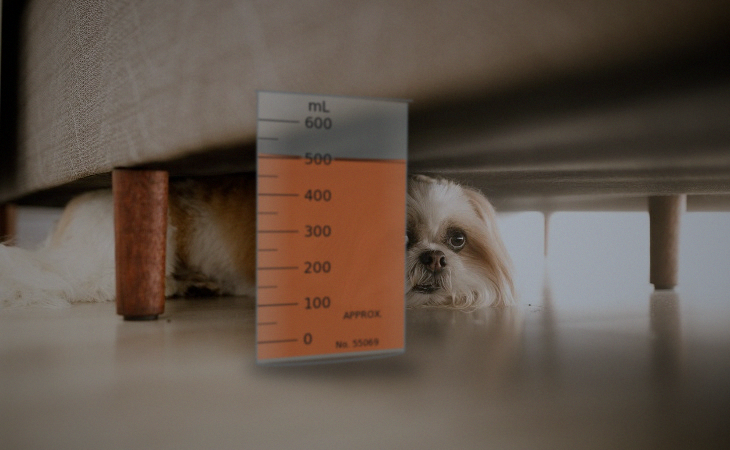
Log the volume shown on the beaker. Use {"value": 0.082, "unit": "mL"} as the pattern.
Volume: {"value": 500, "unit": "mL"}
